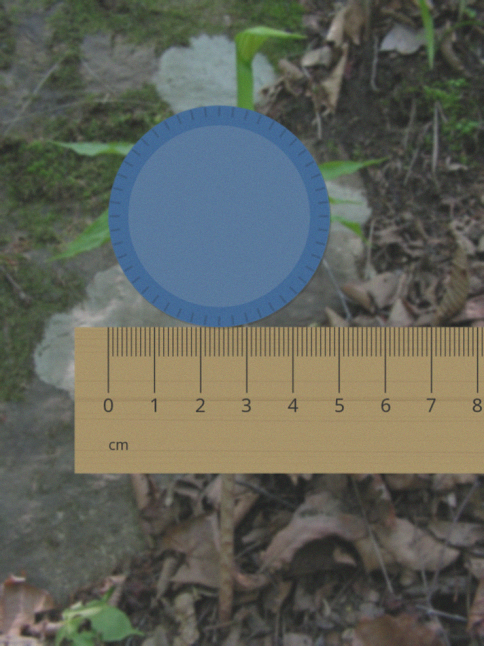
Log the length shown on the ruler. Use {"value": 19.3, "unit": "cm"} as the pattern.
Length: {"value": 4.8, "unit": "cm"}
